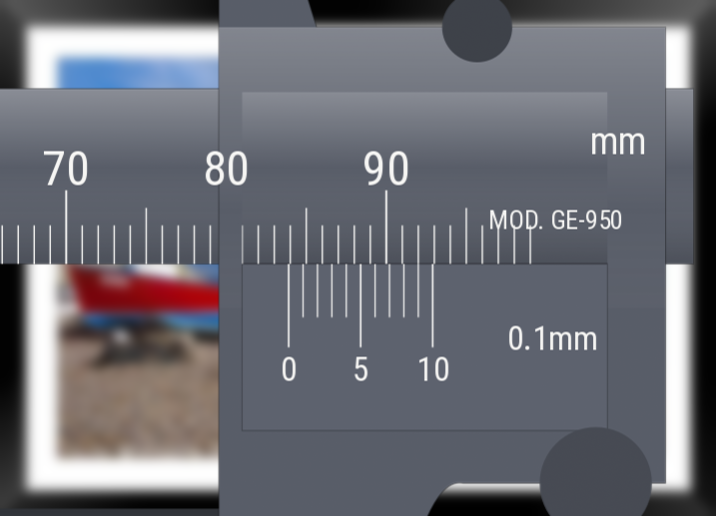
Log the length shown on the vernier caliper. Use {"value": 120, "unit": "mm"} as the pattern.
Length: {"value": 83.9, "unit": "mm"}
